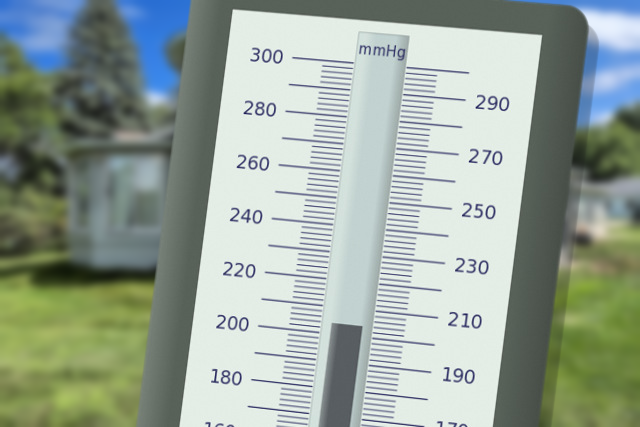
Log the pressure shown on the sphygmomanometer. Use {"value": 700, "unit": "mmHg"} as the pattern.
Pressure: {"value": 204, "unit": "mmHg"}
